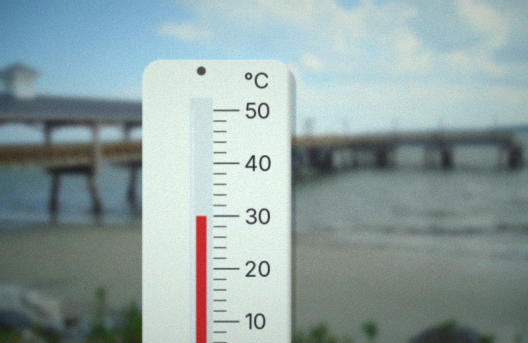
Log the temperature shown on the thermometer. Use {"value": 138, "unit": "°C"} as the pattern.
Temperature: {"value": 30, "unit": "°C"}
